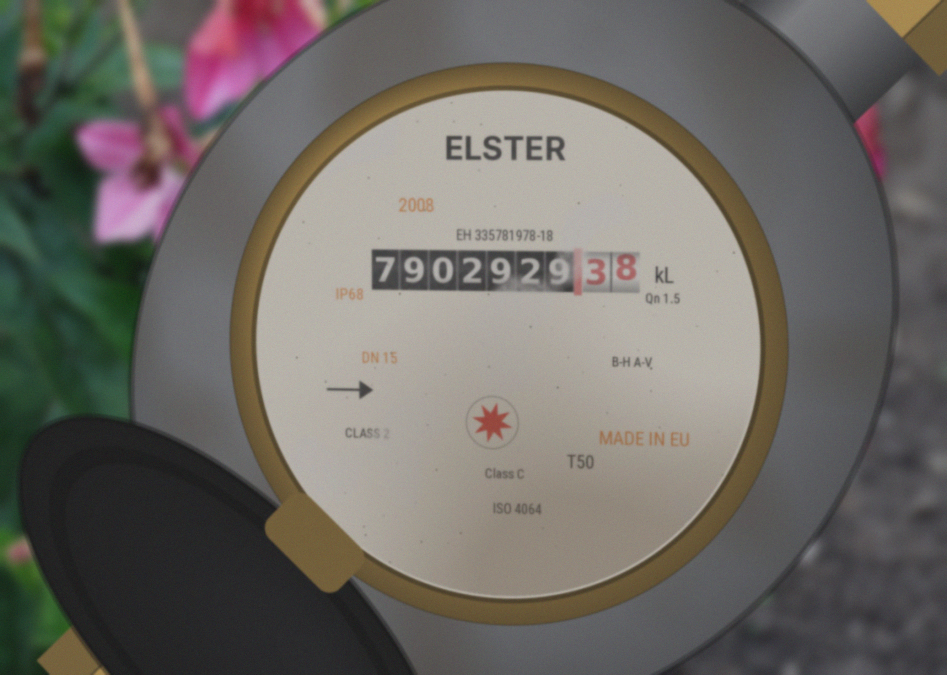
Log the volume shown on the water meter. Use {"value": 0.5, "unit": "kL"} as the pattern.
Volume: {"value": 7902929.38, "unit": "kL"}
